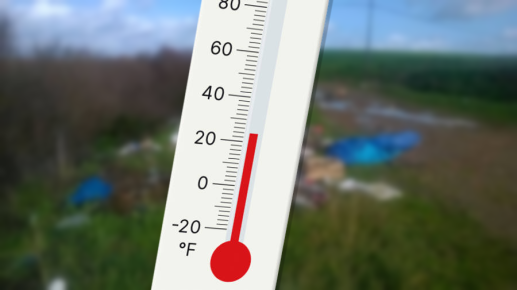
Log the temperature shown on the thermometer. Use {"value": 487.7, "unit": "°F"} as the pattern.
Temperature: {"value": 24, "unit": "°F"}
